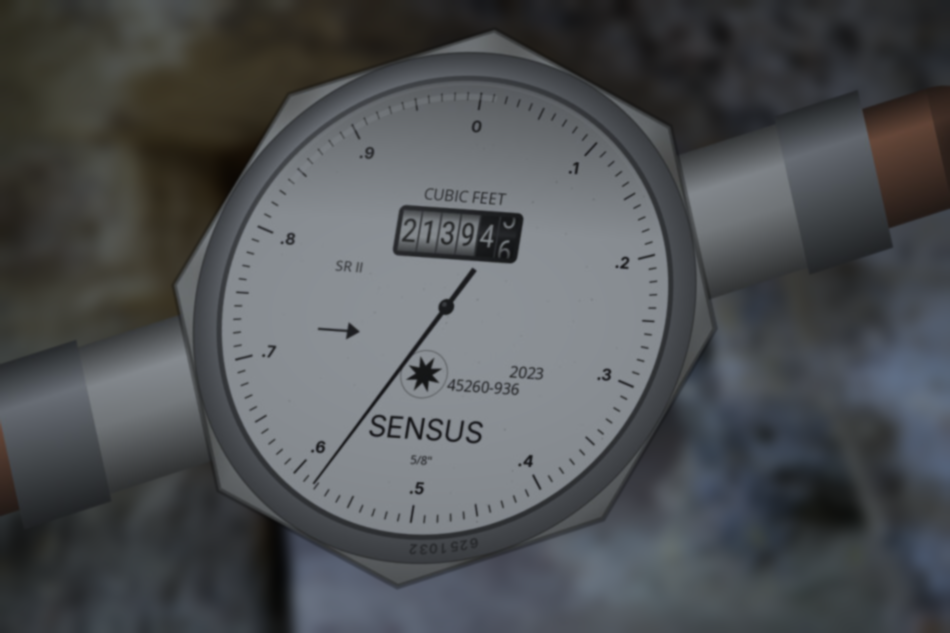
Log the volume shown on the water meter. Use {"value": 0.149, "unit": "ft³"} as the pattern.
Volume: {"value": 213945.58, "unit": "ft³"}
